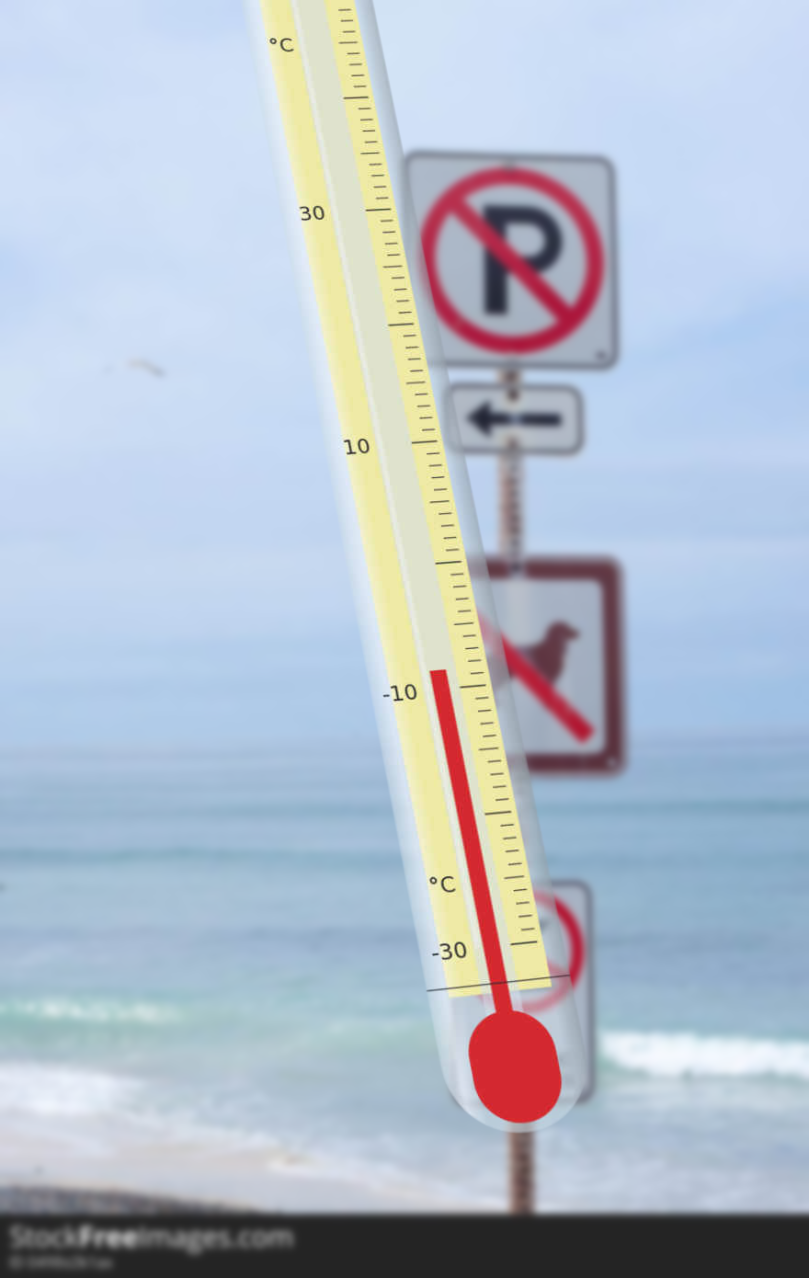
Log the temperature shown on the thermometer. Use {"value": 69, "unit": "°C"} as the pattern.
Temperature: {"value": -8.5, "unit": "°C"}
